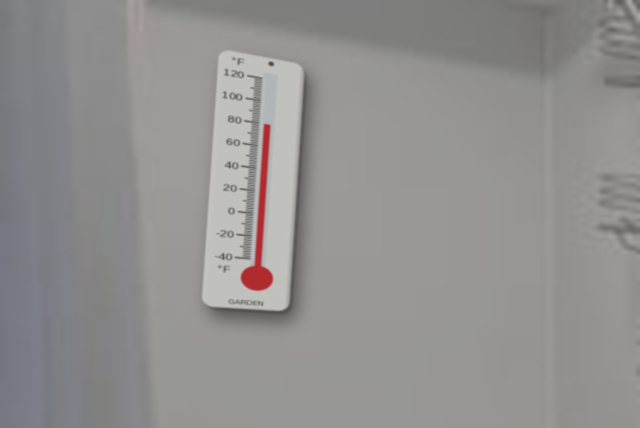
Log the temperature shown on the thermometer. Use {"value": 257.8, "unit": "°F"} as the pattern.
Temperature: {"value": 80, "unit": "°F"}
